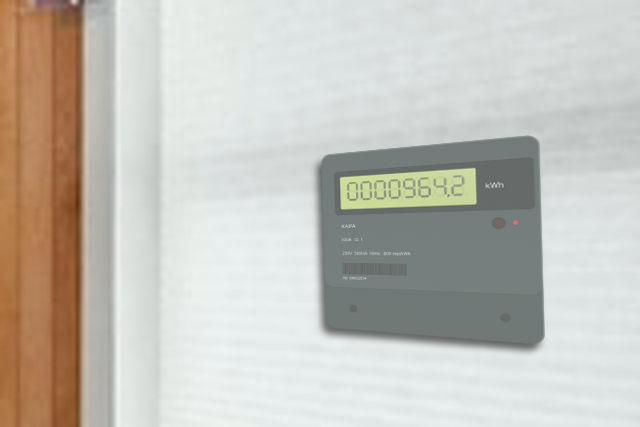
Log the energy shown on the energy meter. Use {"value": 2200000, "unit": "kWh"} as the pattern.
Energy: {"value": 964.2, "unit": "kWh"}
